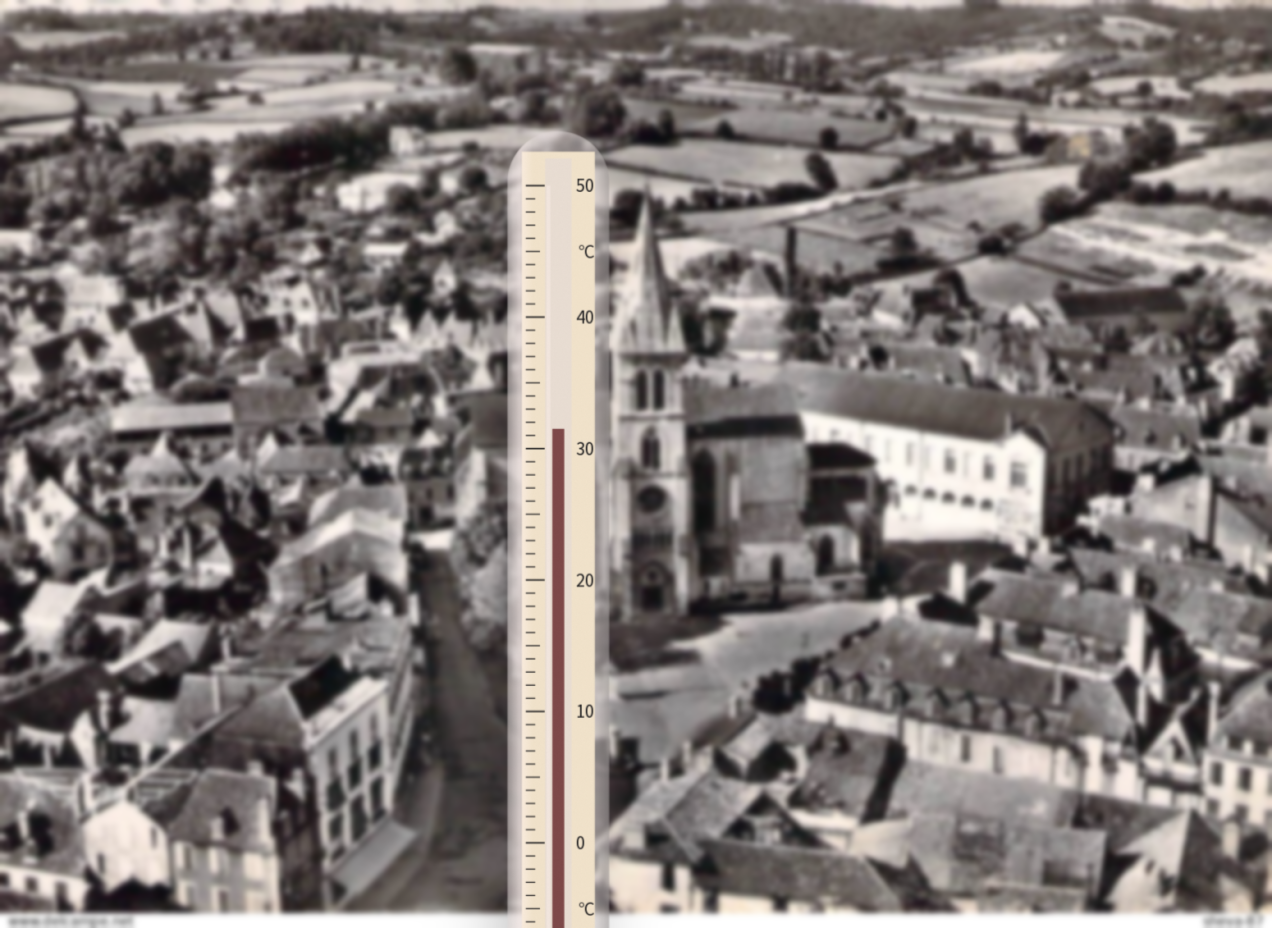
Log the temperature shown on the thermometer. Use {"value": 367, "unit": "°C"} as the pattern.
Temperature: {"value": 31.5, "unit": "°C"}
